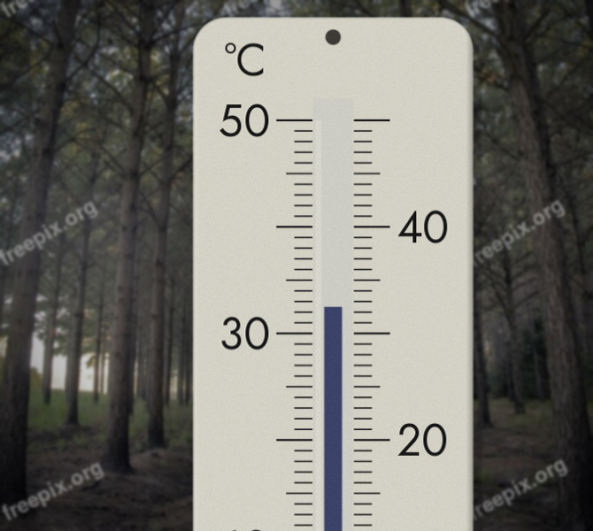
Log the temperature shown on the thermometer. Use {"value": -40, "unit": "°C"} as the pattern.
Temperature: {"value": 32.5, "unit": "°C"}
